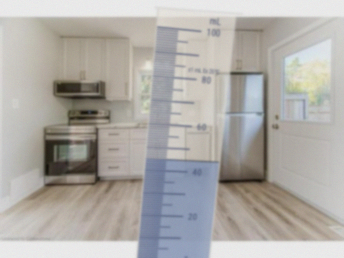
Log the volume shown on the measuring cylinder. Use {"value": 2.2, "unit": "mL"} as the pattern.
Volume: {"value": 45, "unit": "mL"}
